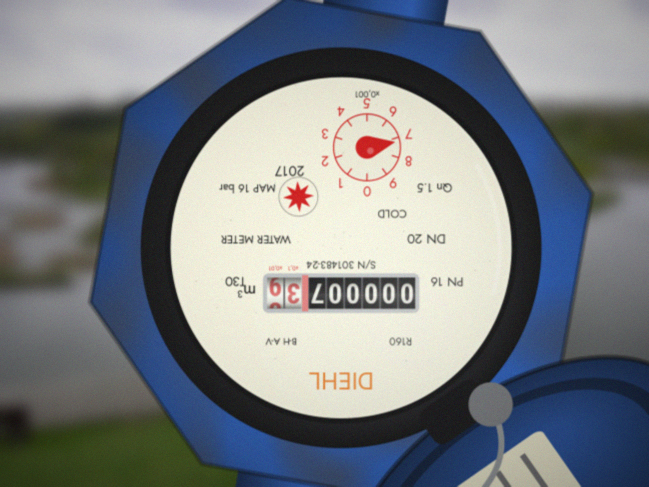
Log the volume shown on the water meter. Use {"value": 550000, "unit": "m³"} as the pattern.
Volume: {"value": 7.387, "unit": "m³"}
